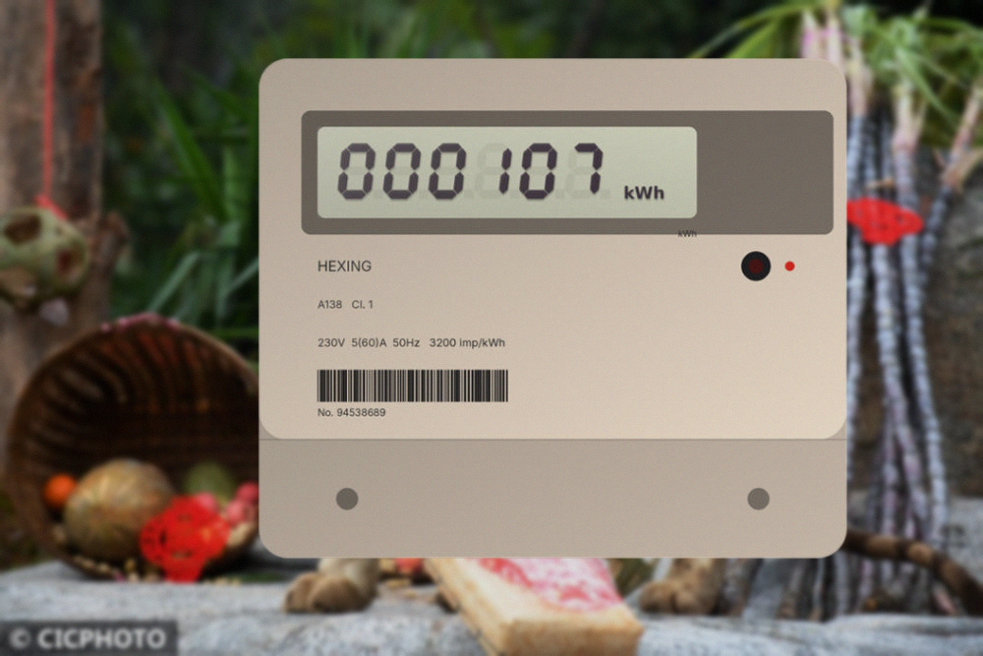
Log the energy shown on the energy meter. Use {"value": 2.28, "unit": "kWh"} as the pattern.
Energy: {"value": 107, "unit": "kWh"}
